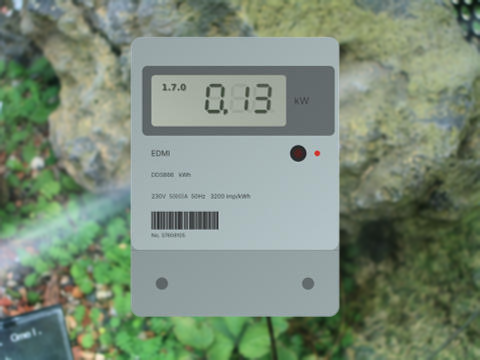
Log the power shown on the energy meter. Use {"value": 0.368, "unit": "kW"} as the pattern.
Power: {"value": 0.13, "unit": "kW"}
